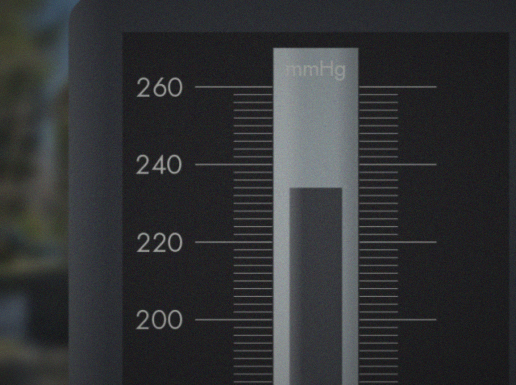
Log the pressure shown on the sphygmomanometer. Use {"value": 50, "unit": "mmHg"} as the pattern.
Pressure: {"value": 234, "unit": "mmHg"}
